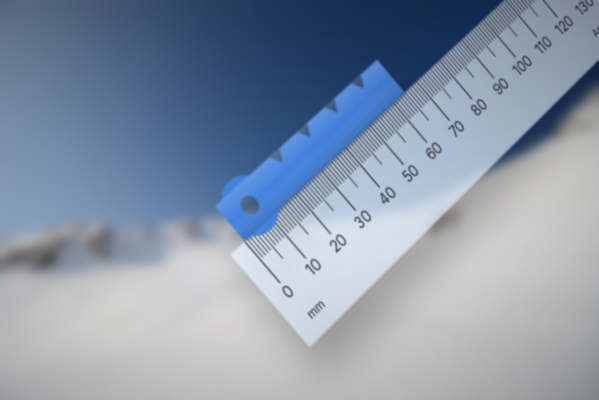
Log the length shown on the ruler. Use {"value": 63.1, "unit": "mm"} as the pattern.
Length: {"value": 65, "unit": "mm"}
